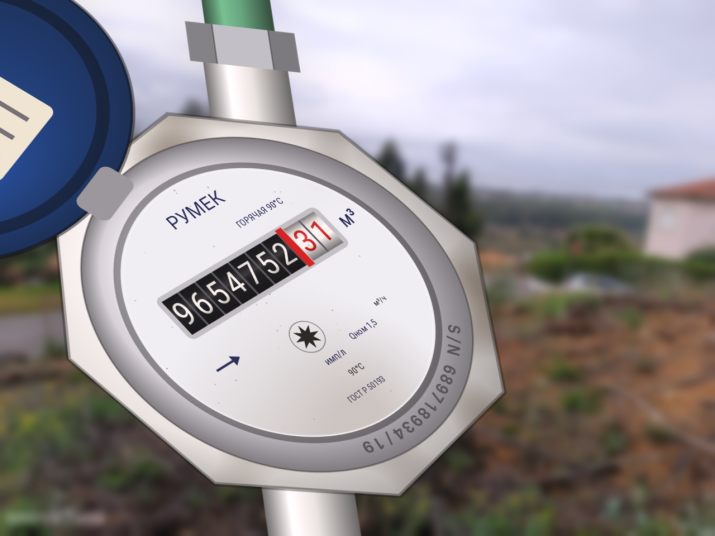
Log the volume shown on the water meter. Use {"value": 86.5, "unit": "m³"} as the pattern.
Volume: {"value": 9654752.31, "unit": "m³"}
